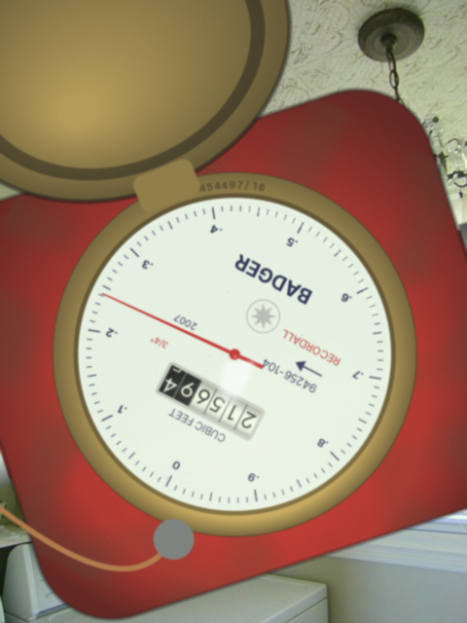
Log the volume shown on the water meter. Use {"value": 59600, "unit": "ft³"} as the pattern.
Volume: {"value": 215694.24, "unit": "ft³"}
